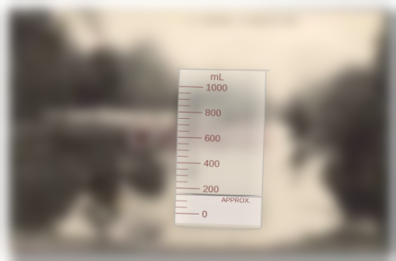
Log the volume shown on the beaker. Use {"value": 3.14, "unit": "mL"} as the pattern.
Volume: {"value": 150, "unit": "mL"}
